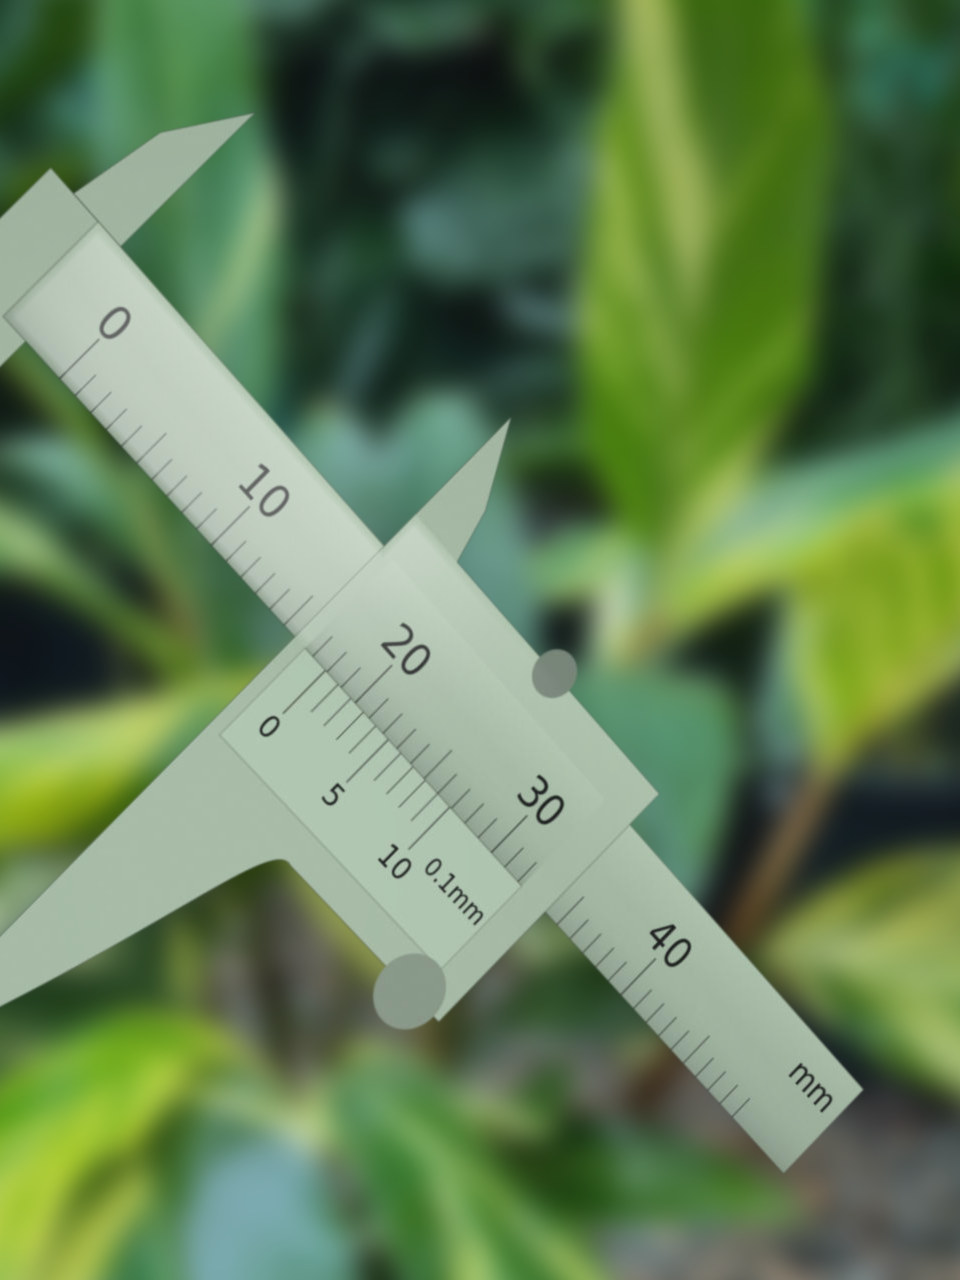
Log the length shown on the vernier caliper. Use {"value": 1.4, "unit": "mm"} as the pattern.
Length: {"value": 17.9, "unit": "mm"}
